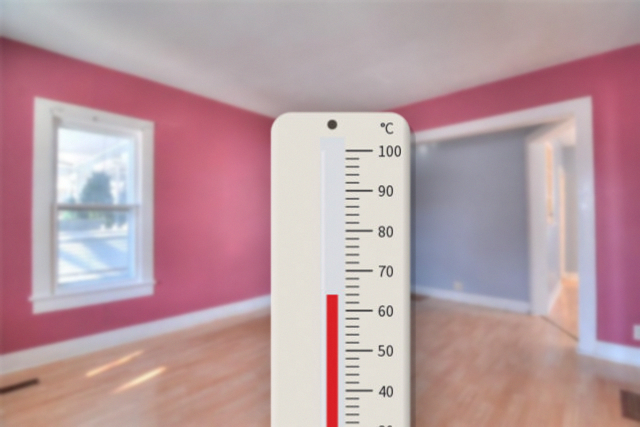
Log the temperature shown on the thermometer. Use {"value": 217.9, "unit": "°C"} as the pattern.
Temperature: {"value": 64, "unit": "°C"}
